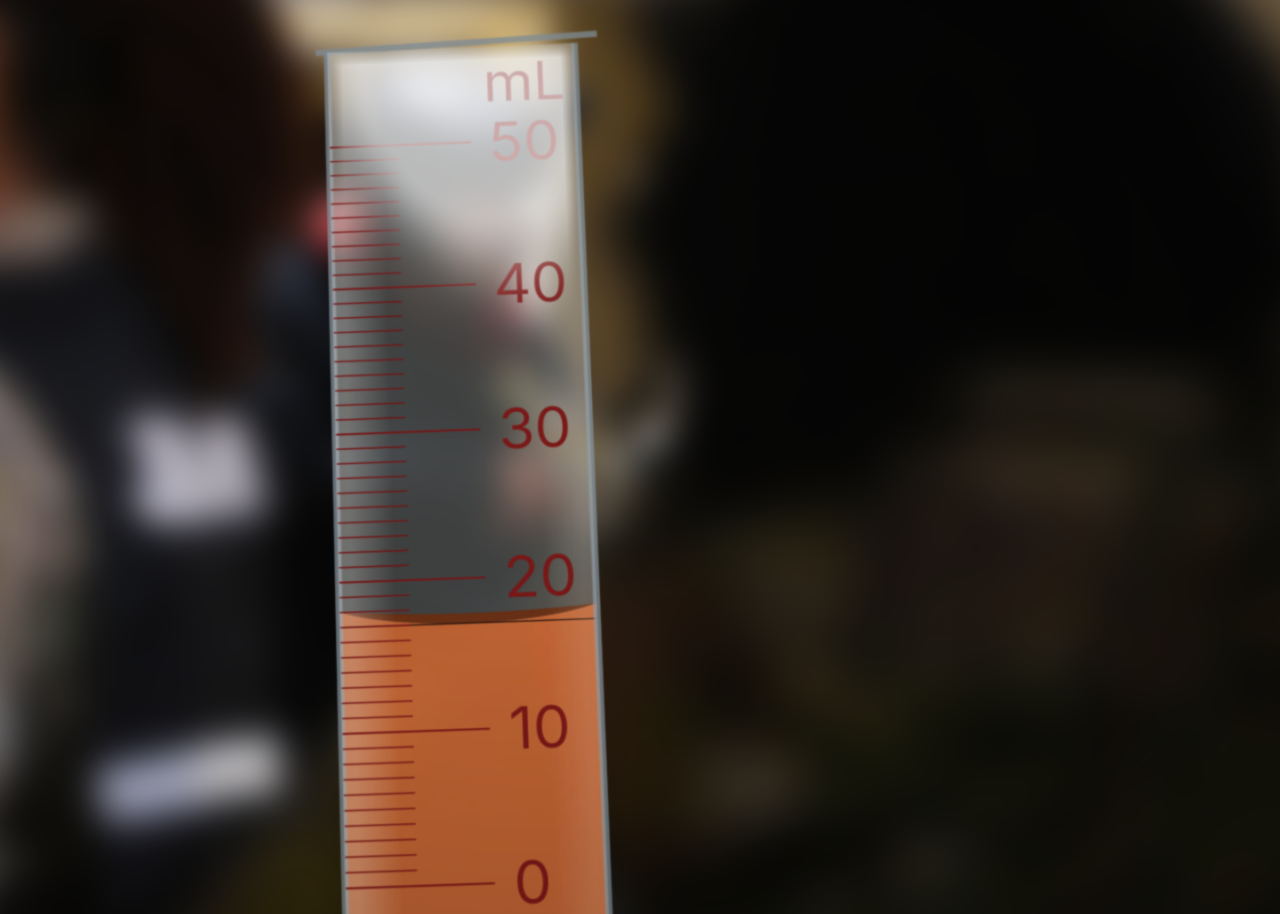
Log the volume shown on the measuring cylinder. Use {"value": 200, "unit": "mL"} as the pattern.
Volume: {"value": 17, "unit": "mL"}
